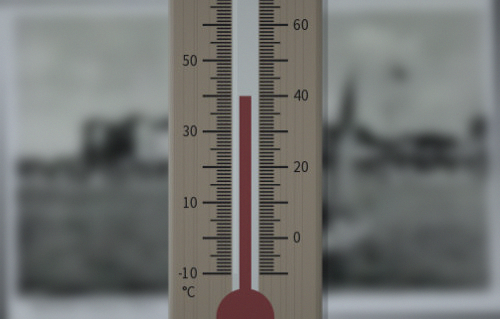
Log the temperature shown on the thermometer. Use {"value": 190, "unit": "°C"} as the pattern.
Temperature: {"value": 40, "unit": "°C"}
